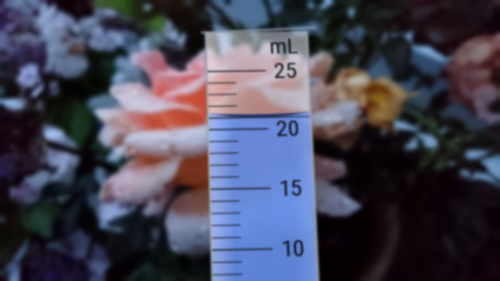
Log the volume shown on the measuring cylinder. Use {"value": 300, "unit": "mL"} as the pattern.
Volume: {"value": 21, "unit": "mL"}
